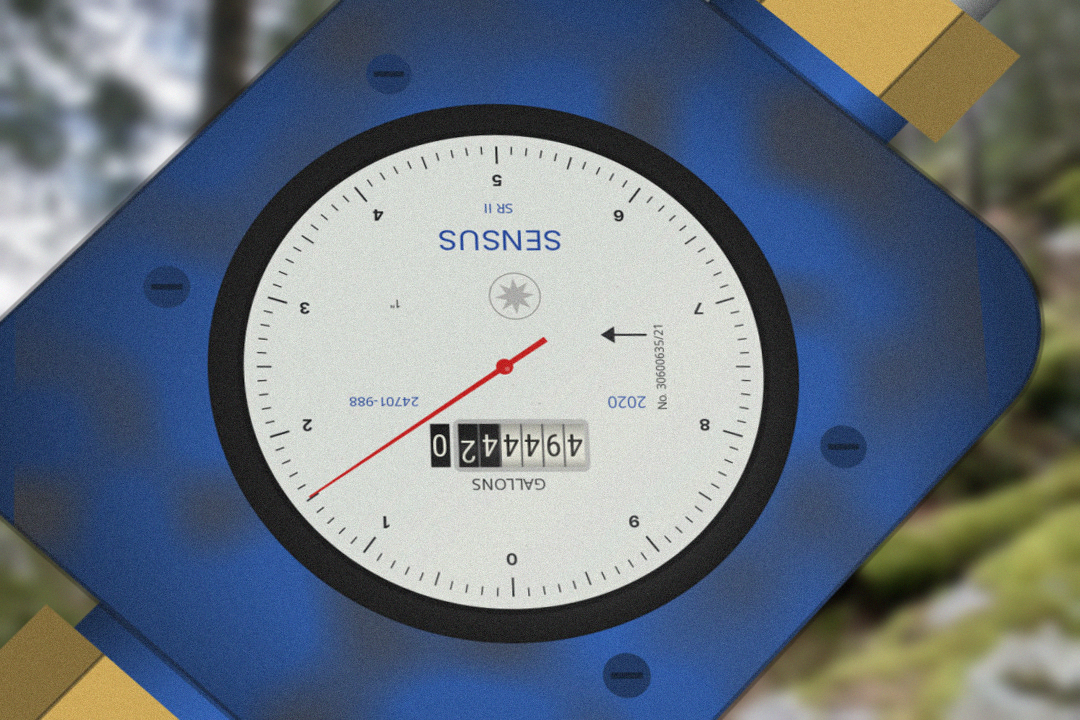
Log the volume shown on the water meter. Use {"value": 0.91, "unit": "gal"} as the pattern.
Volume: {"value": 4944421.5, "unit": "gal"}
